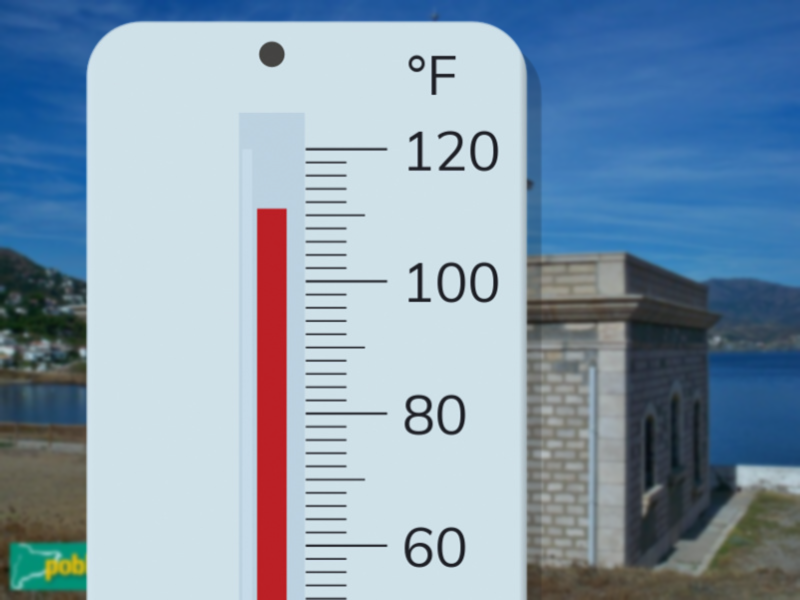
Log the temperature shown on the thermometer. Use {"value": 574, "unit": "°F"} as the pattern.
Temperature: {"value": 111, "unit": "°F"}
